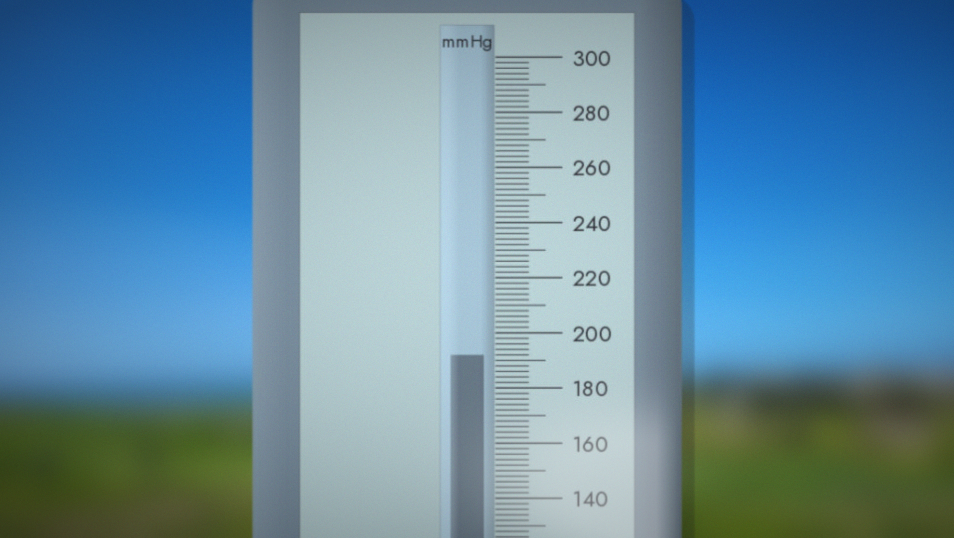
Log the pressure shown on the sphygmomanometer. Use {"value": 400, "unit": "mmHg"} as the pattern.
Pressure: {"value": 192, "unit": "mmHg"}
